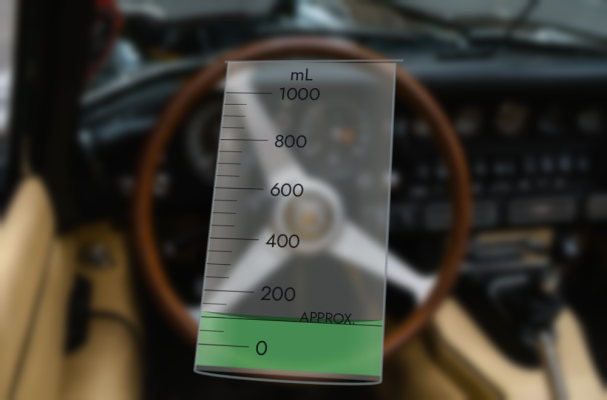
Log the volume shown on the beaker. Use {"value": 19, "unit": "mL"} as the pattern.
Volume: {"value": 100, "unit": "mL"}
